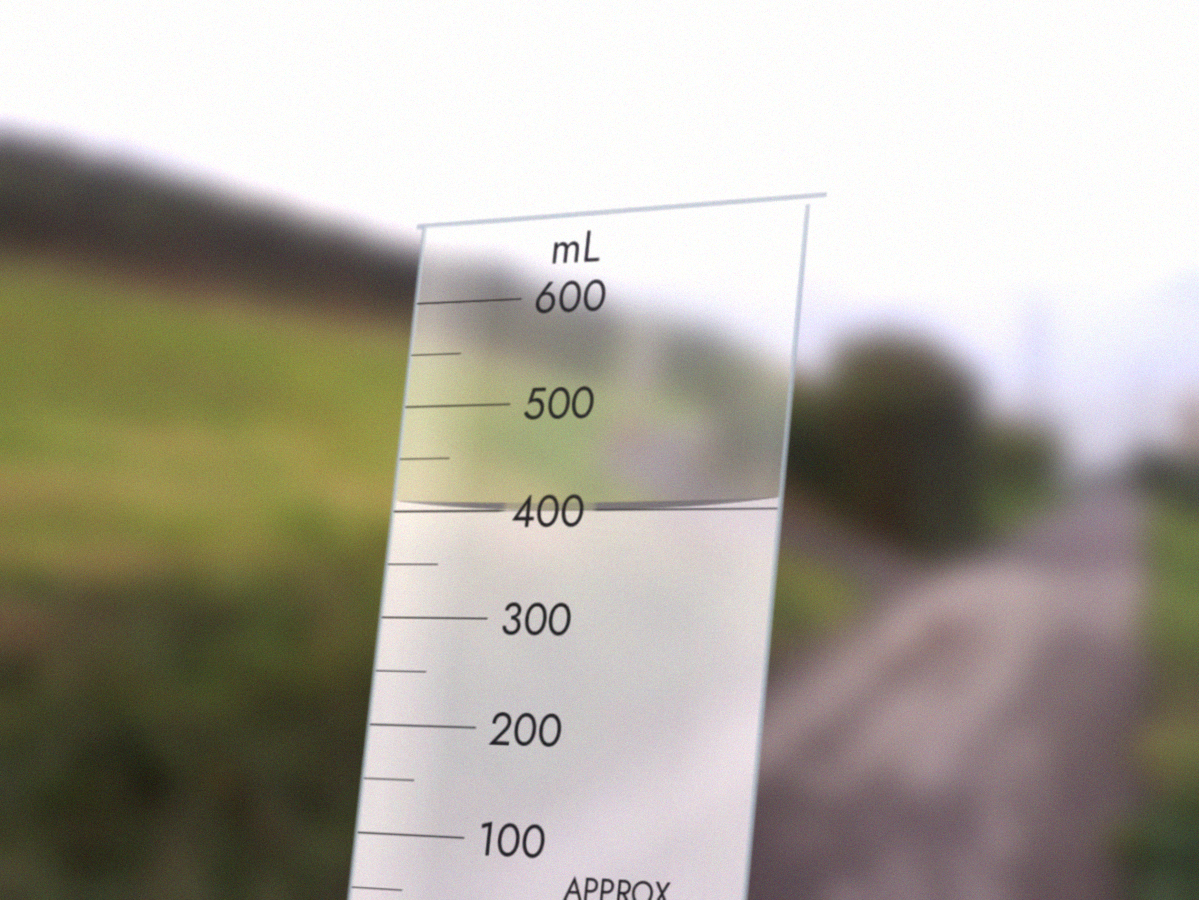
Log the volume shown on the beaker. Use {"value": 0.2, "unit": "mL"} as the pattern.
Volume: {"value": 400, "unit": "mL"}
